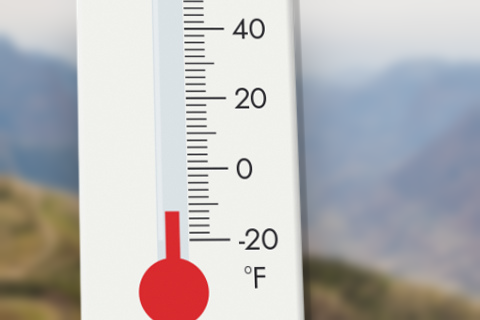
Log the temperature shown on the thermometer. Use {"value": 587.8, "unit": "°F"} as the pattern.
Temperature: {"value": -12, "unit": "°F"}
